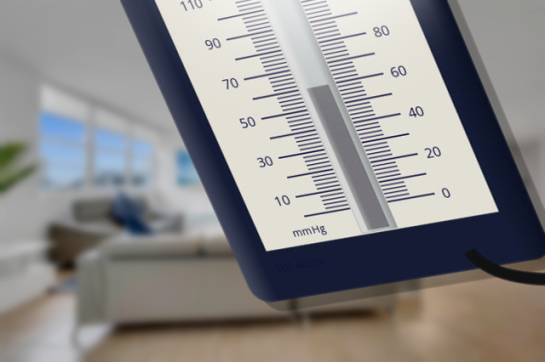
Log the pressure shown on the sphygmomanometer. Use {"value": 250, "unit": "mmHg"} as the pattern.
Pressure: {"value": 60, "unit": "mmHg"}
